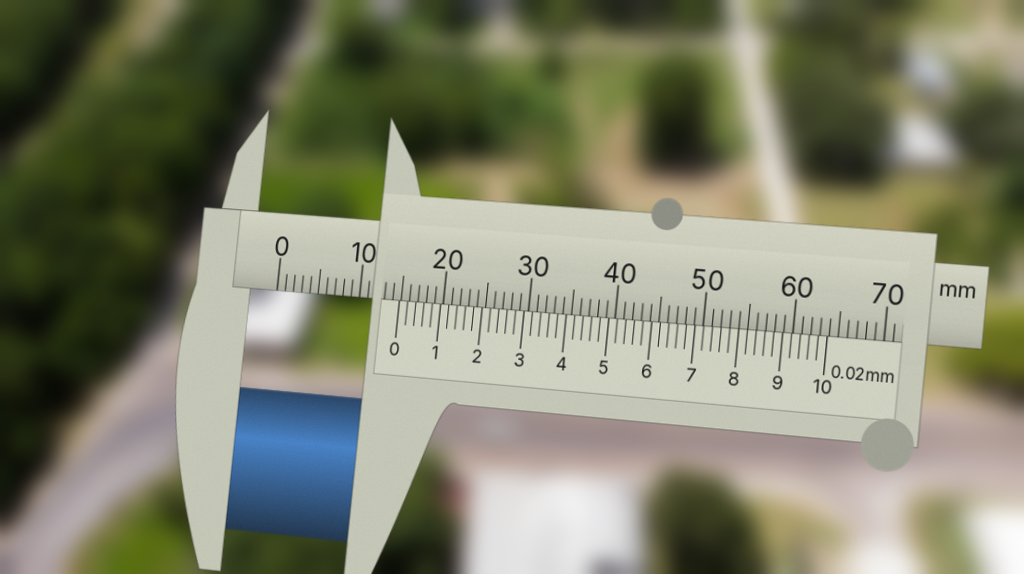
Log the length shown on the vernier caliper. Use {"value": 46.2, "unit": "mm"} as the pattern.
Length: {"value": 14.8, "unit": "mm"}
